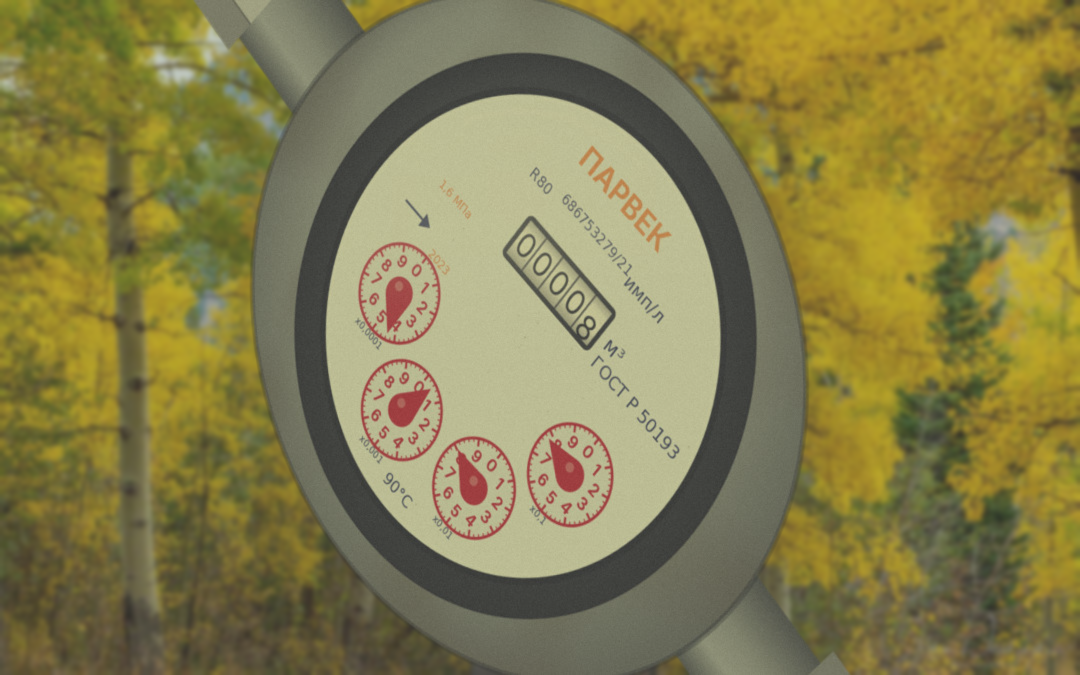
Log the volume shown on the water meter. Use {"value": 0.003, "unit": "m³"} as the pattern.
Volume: {"value": 7.7804, "unit": "m³"}
